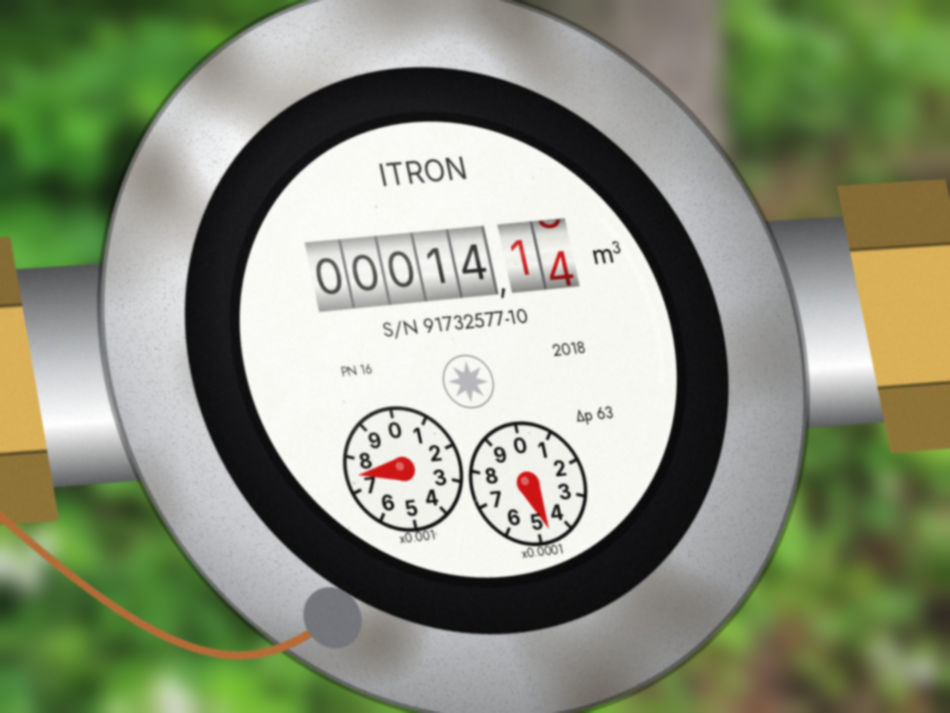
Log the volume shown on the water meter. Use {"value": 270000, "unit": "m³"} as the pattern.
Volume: {"value": 14.1374, "unit": "m³"}
